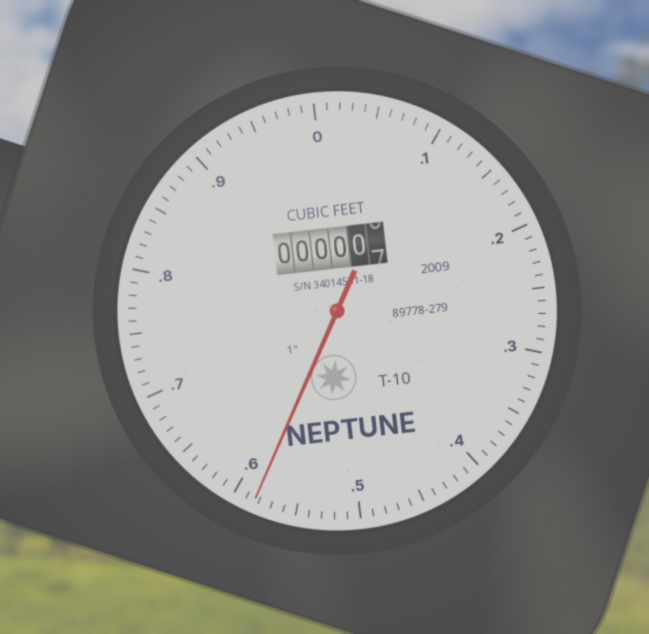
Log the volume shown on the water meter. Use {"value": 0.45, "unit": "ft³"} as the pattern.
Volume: {"value": 6.58, "unit": "ft³"}
